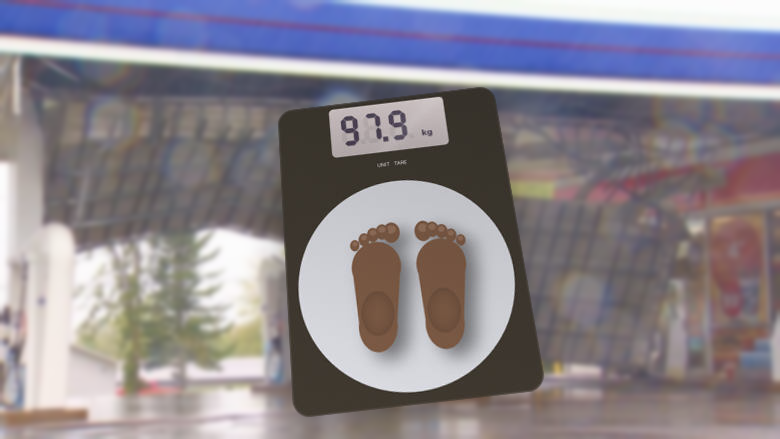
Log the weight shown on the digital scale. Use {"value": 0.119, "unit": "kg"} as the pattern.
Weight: {"value": 97.9, "unit": "kg"}
